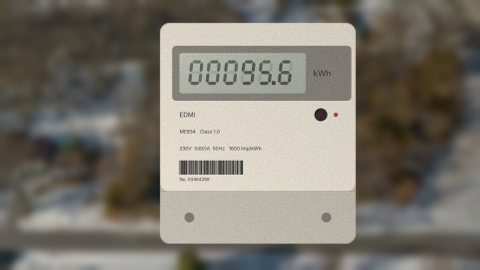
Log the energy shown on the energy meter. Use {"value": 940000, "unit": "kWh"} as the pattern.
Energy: {"value": 95.6, "unit": "kWh"}
